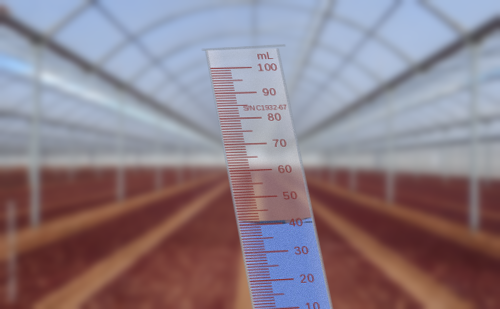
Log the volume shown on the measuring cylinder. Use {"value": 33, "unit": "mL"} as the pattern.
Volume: {"value": 40, "unit": "mL"}
